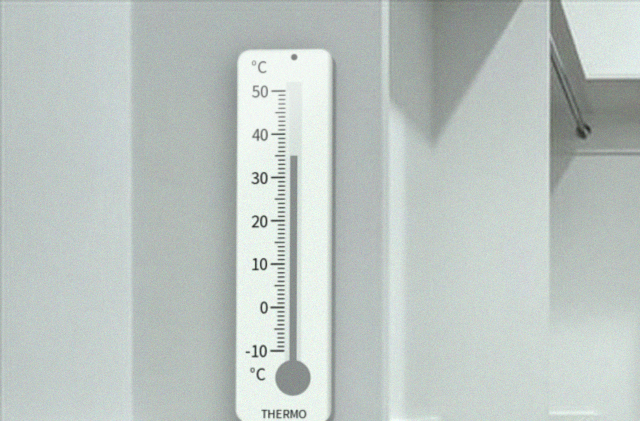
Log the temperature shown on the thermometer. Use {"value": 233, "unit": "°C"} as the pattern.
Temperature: {"value": 35, "unit": "°C"}
